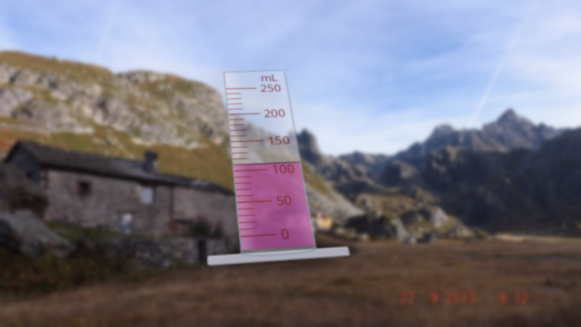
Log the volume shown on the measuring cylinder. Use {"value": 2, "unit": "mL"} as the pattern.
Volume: {"value": 110, "unit": "mL"}
